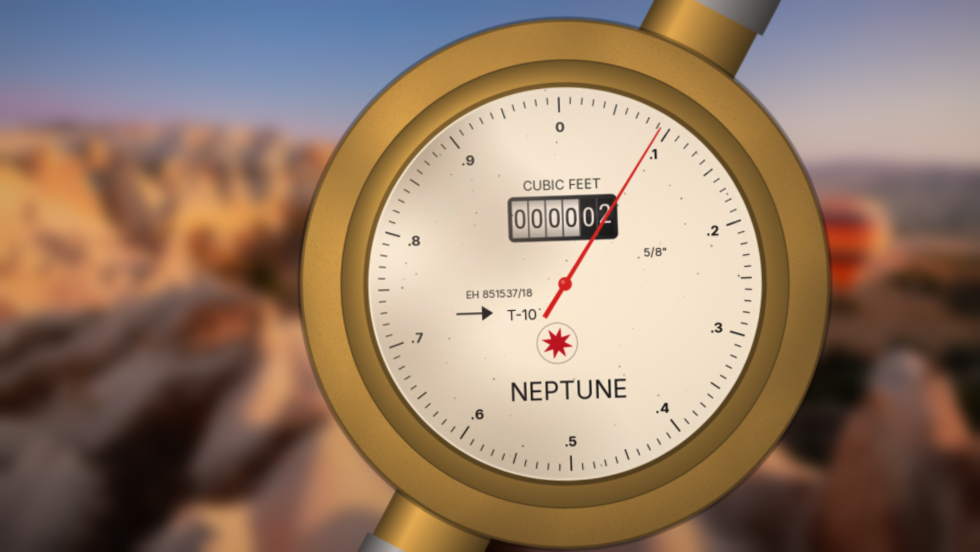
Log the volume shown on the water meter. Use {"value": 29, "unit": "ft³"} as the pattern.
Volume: {"value": 2.09, "unit": "ft³"}
